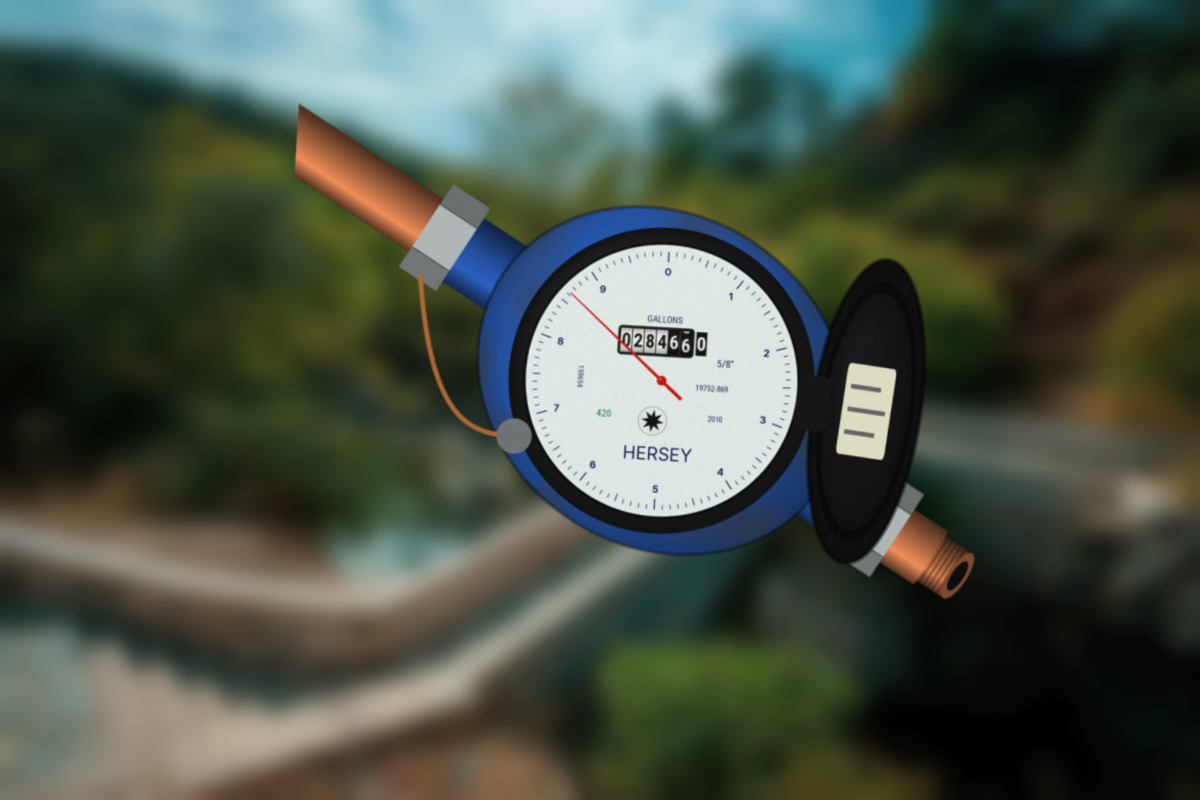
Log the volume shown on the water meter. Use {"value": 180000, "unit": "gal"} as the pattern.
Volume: {"value": 284658.6, "unit": "gal"}
